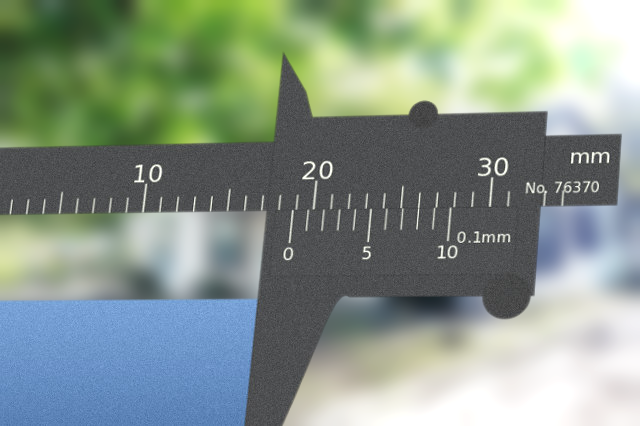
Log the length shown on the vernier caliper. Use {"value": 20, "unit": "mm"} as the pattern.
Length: {"value": 18.8, "unit": "mm"}
